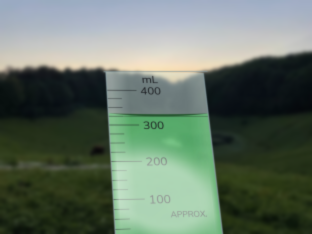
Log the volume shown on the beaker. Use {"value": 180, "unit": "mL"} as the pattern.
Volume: {"value": 325, "unit": "mL"}
